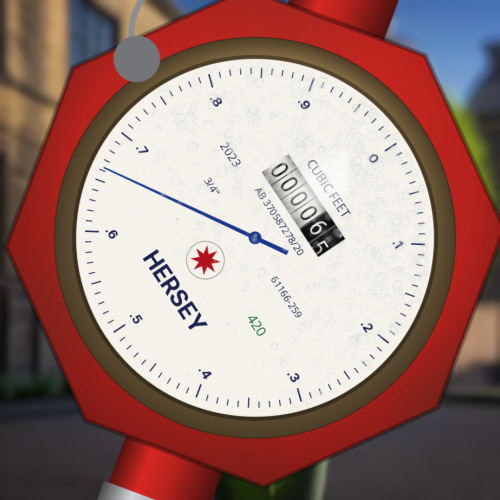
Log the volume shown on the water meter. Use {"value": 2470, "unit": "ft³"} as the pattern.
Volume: {"value": 64.66, "unit": "ft³"}
